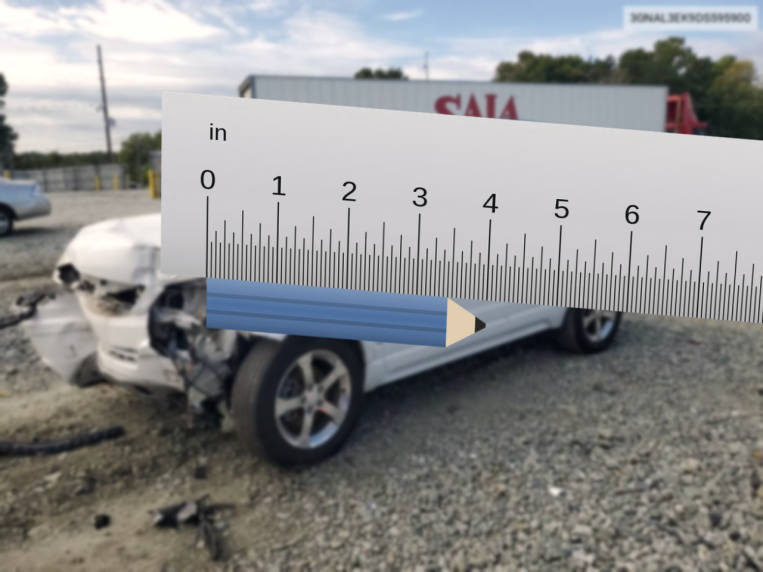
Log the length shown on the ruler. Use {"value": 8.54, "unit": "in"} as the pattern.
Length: {"value": 4, "unit": "in"}
